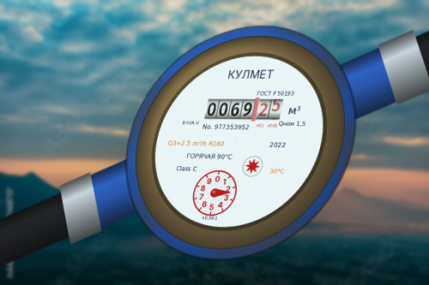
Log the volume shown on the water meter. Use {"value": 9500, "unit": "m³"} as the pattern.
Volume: {"value": 69.252, "unit": "m³"}
